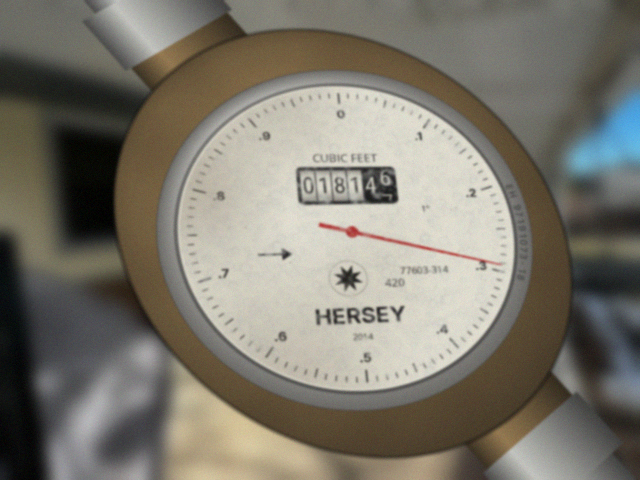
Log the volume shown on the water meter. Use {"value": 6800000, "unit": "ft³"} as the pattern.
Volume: {"value": 18146.29, "unit": "ft³"}
